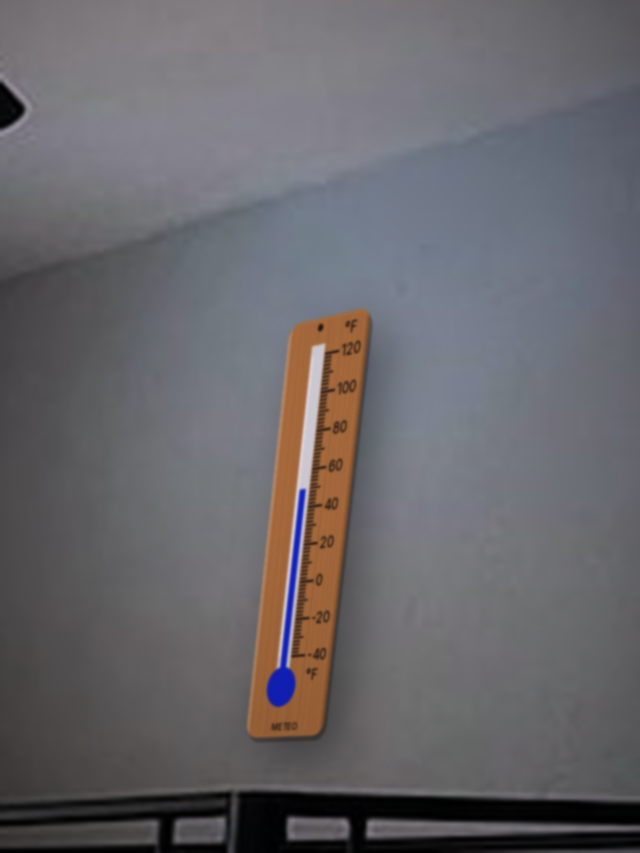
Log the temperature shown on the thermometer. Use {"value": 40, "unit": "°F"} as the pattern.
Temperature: {"value": 50, "unit": "°F"}
